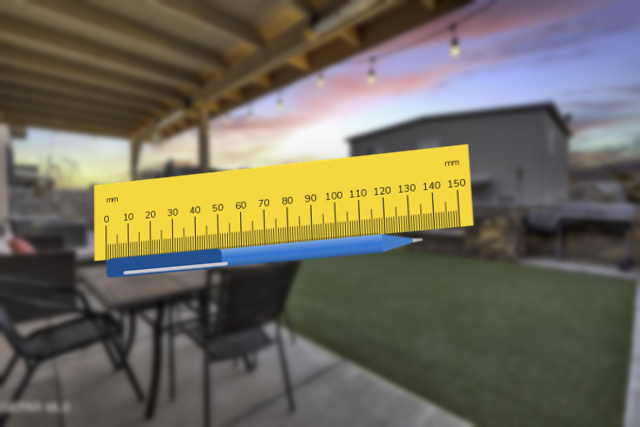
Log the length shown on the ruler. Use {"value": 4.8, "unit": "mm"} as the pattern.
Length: {"value": 135, "unit": "mm"}
